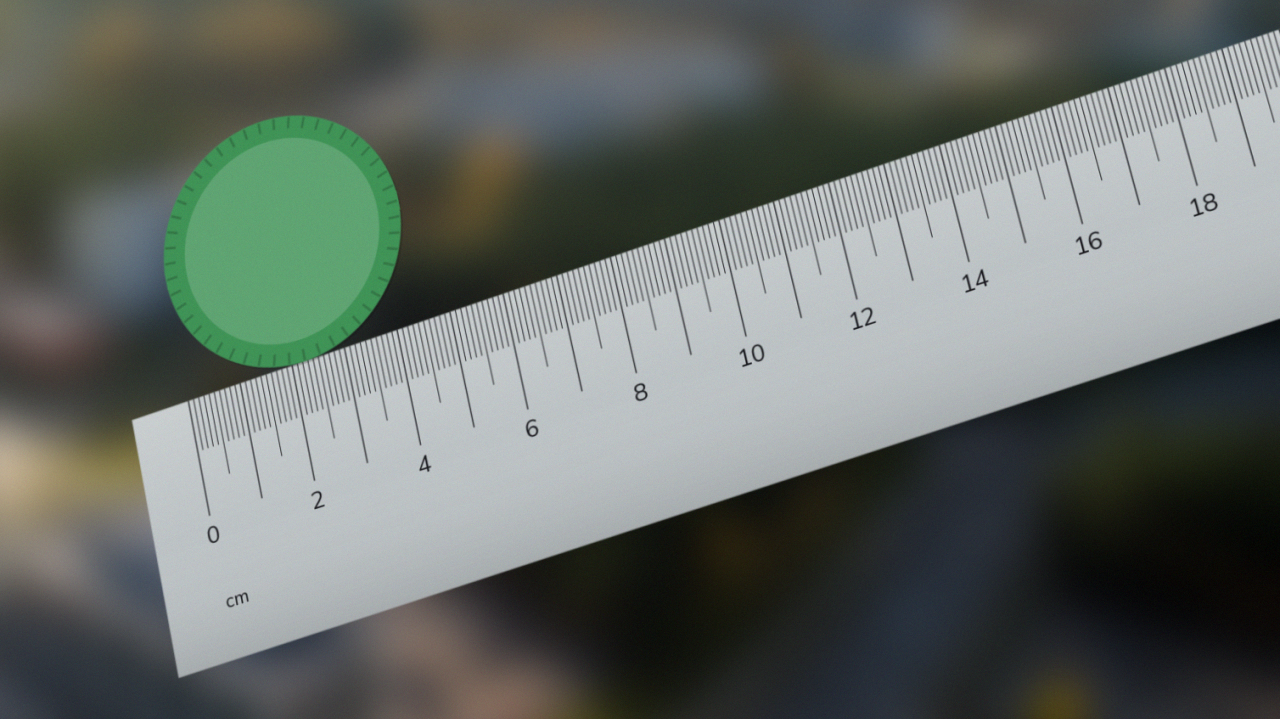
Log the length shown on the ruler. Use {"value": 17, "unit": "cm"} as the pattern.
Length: {"value": 4.5, "unit": "cm"}
